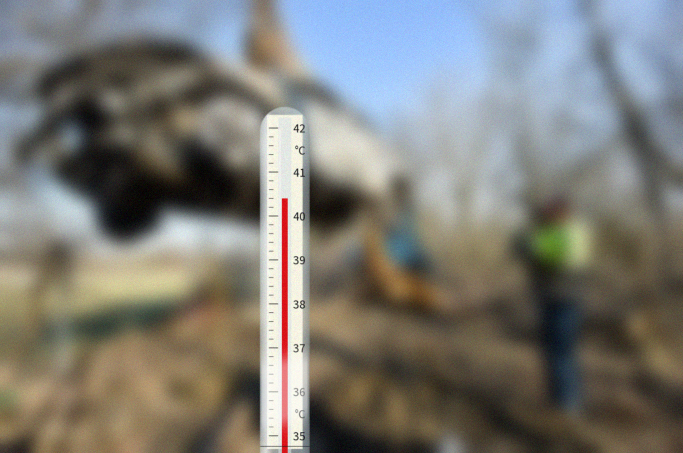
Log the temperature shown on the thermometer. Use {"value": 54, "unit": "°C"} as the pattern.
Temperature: {"value": 40.4, "unit": "°C"}
